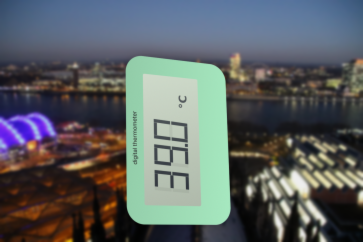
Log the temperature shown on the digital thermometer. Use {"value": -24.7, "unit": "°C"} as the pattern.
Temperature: {"value": 39.0, "unit": "°C"}
